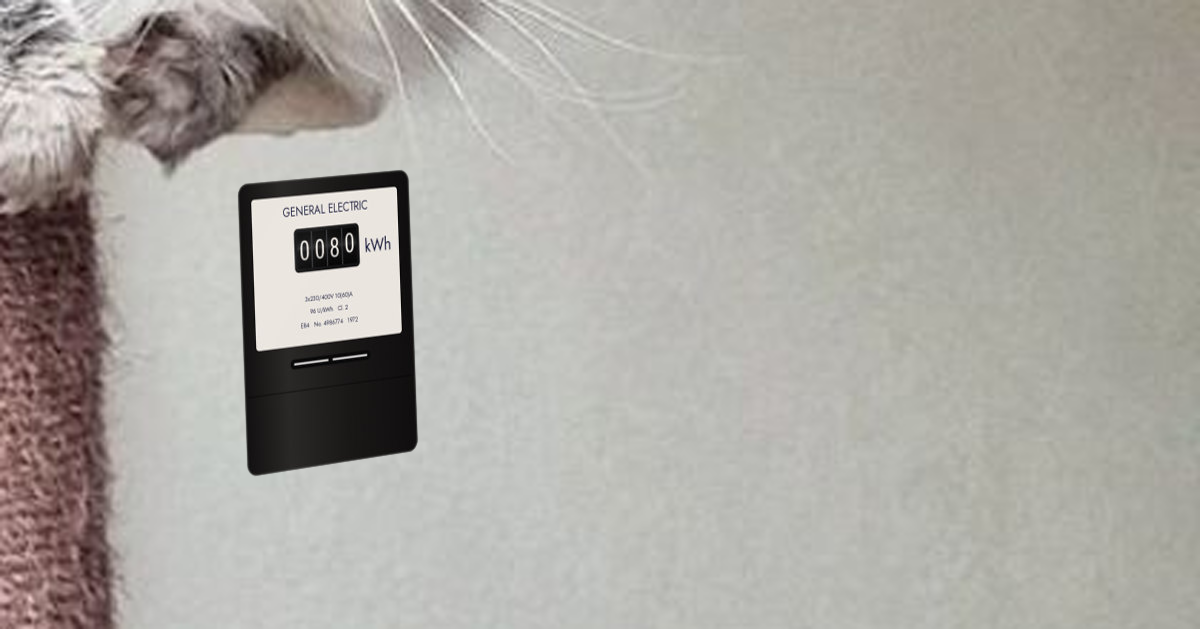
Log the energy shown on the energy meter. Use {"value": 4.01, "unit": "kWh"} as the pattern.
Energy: {"value": 80, "unit": "kWh"}
